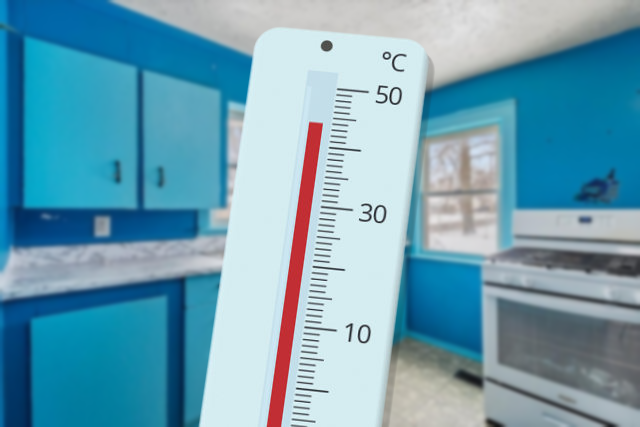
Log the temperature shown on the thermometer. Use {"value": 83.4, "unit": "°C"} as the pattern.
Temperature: {"value": 44, "unit": "°C"}
